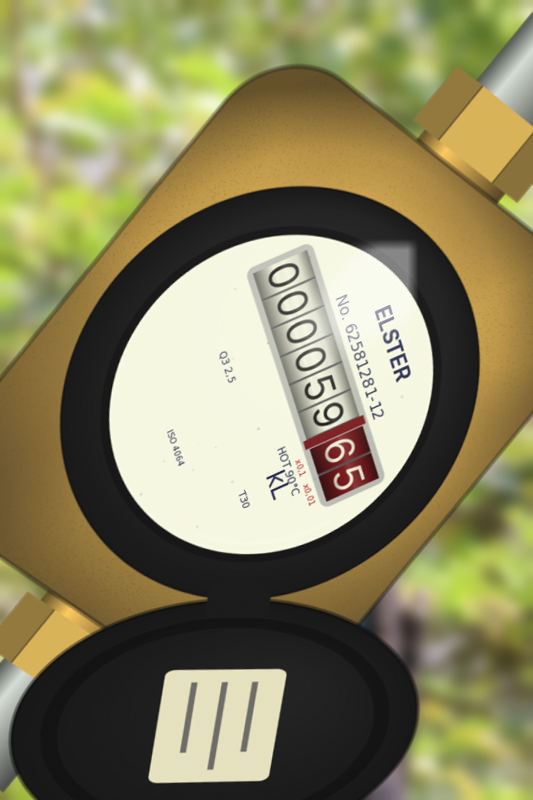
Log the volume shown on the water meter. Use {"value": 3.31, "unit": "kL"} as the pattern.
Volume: {"value": 59.65, "unit": "kL"}
